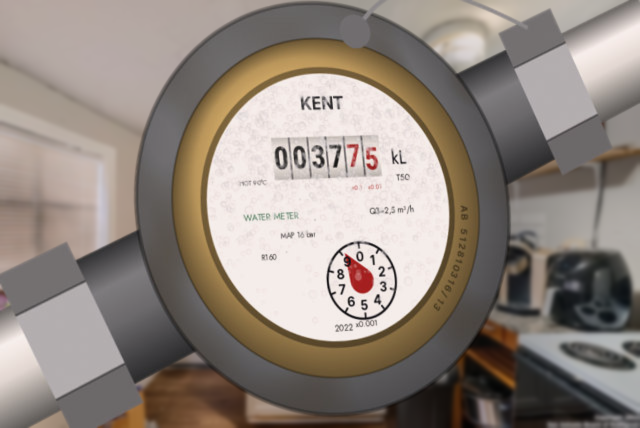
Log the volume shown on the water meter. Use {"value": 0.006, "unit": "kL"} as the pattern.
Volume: {"value": 37.749, "unit": "kL"}
